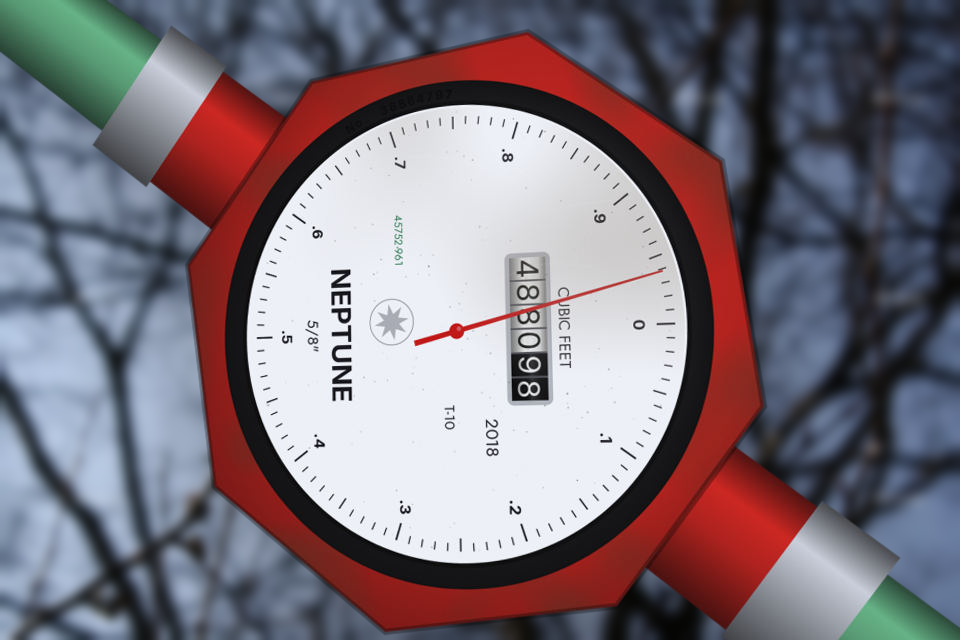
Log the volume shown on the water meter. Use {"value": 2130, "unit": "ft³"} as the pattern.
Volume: {"value": 488097.96, "unit": "ft³"}
